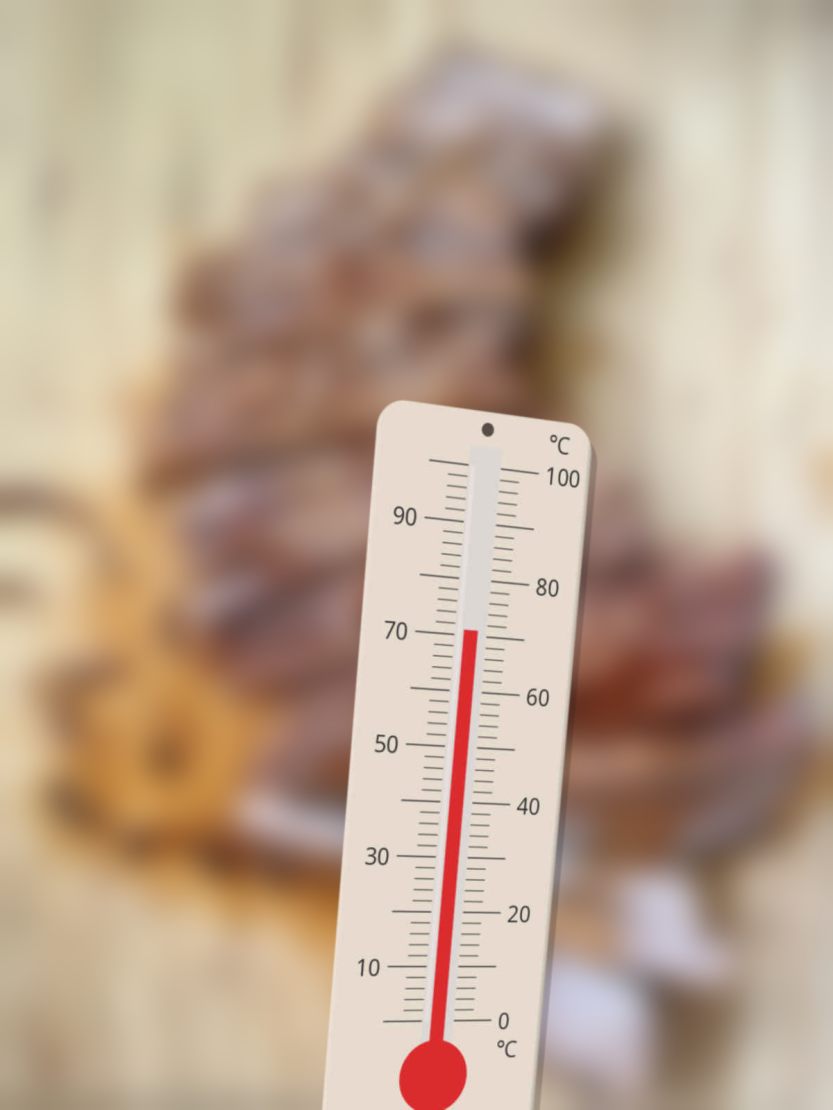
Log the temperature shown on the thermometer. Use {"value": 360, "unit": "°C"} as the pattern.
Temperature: {"value": 71, "unit": "°C"}
